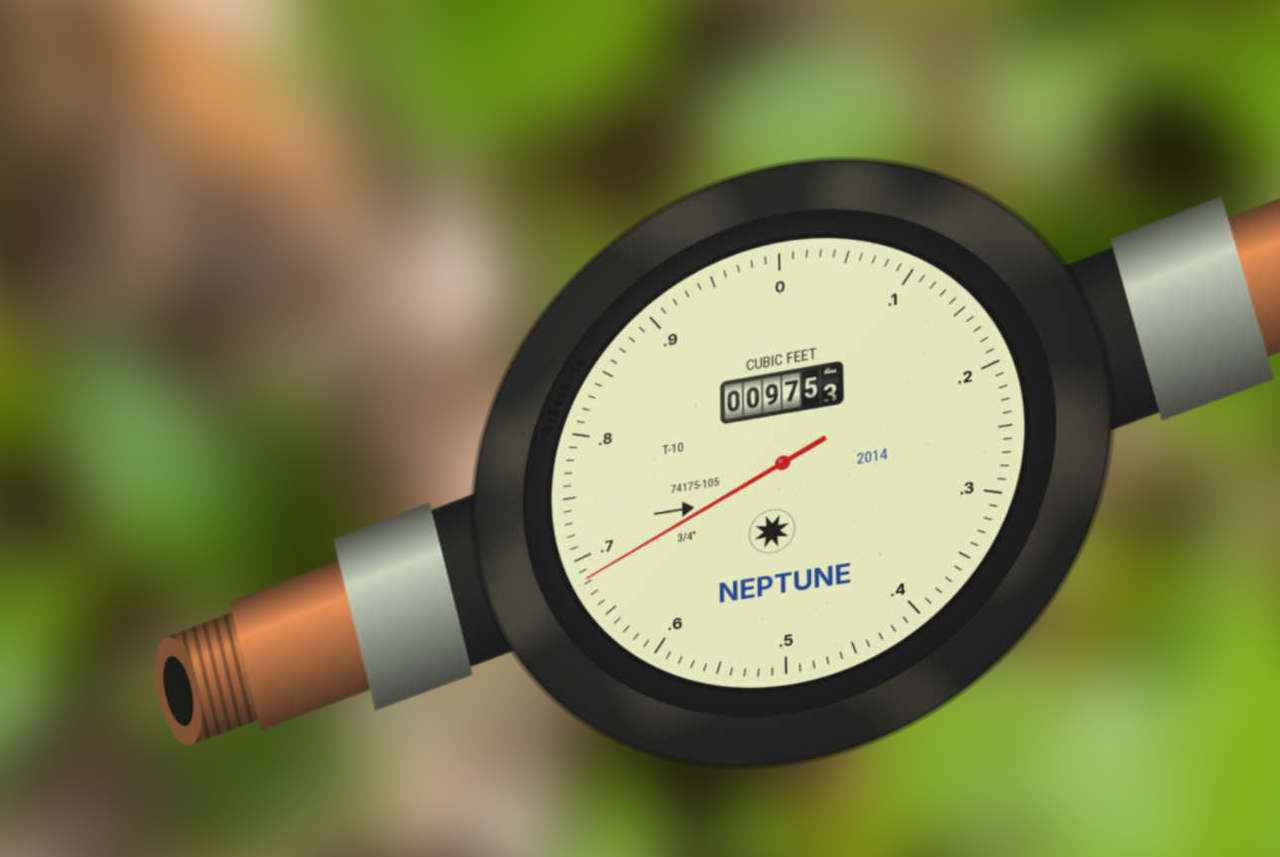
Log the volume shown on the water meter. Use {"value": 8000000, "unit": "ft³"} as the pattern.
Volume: {"value": 9752.68, "unit": "ft³"}
